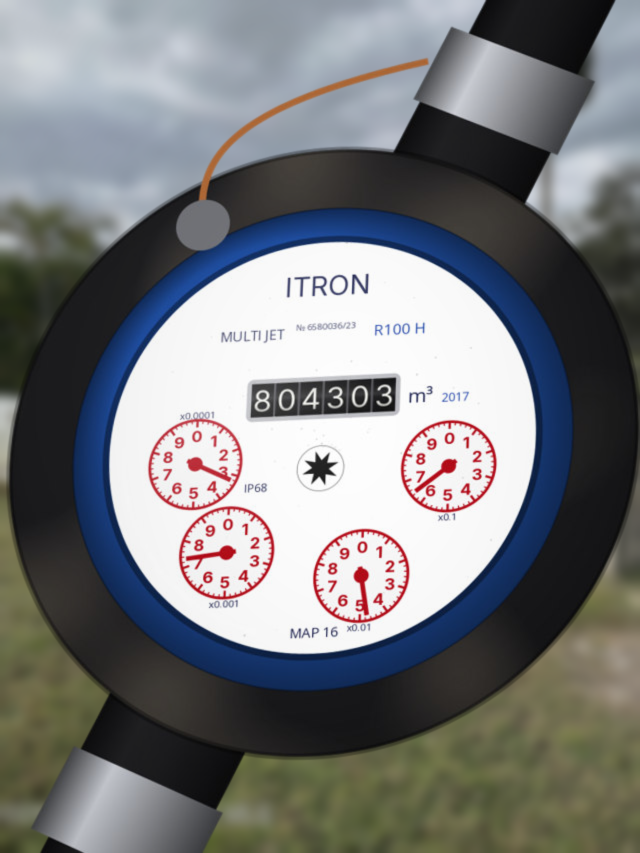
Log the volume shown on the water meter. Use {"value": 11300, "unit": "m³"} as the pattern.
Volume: {"value": 804303.6473, "unit": "m³"}
